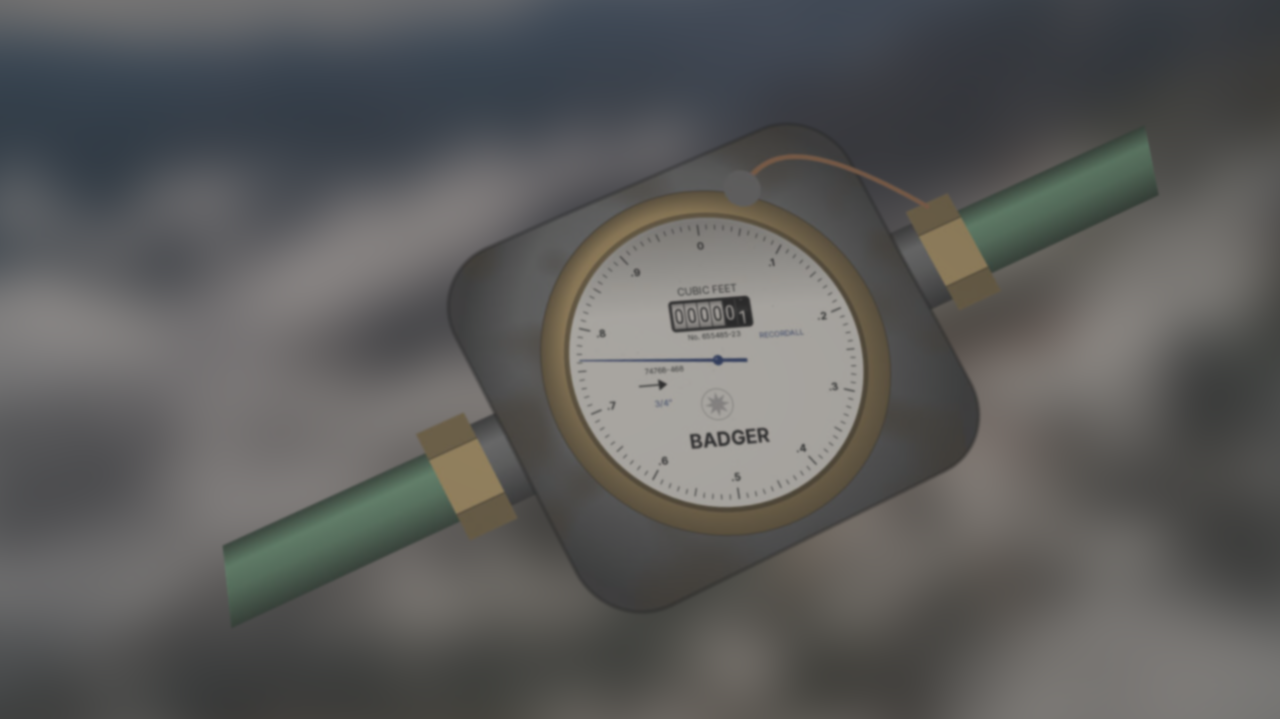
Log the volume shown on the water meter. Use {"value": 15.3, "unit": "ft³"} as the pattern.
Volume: {"value": 0.76, "unit": "ft³"}
